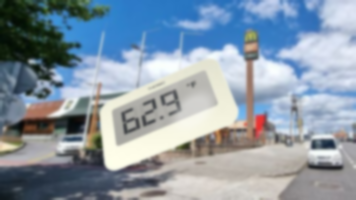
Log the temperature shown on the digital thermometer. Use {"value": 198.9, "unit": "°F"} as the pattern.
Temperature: {"value": 62.9, "unit": "°F"}
